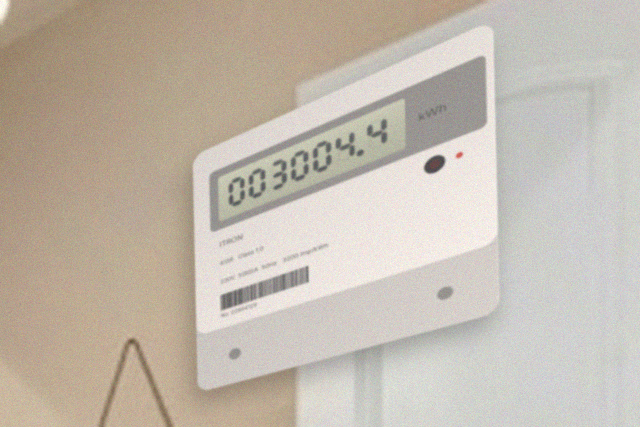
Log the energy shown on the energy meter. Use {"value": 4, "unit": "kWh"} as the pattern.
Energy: {"value": 3004.4, "unit": "kWh"}
